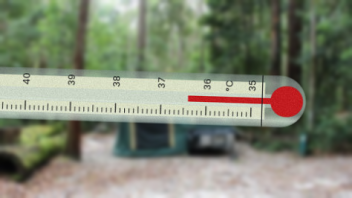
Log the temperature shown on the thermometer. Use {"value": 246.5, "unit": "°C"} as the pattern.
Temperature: {"value": 36.4, "unit": "°C"}
